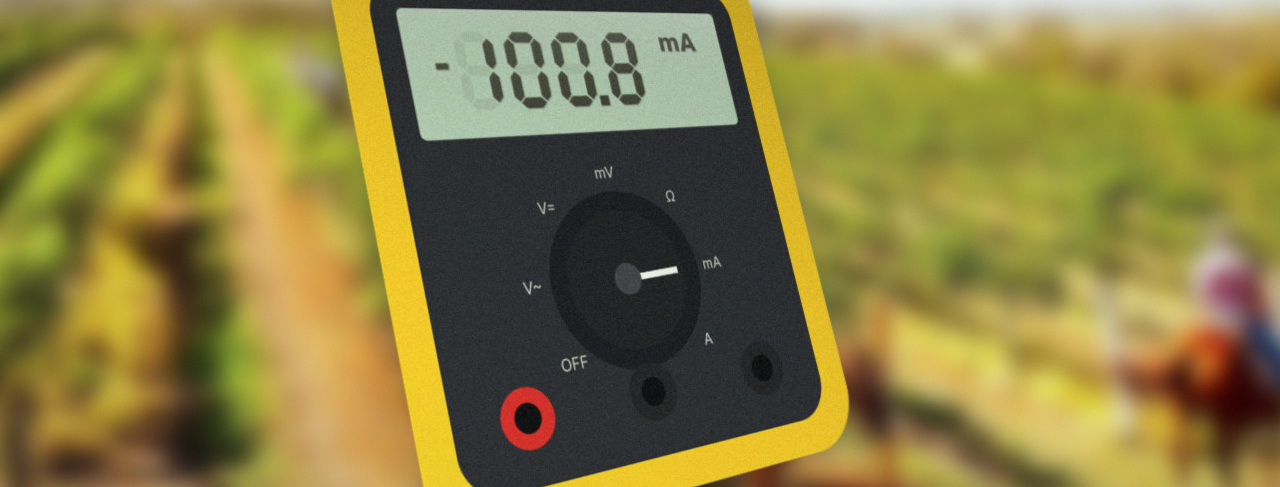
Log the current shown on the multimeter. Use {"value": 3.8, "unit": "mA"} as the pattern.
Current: {"value": -100.8, "unit": "mA"}
